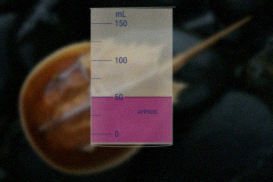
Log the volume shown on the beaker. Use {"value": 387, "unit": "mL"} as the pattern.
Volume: {"value": 50, "unit": "mL"}
